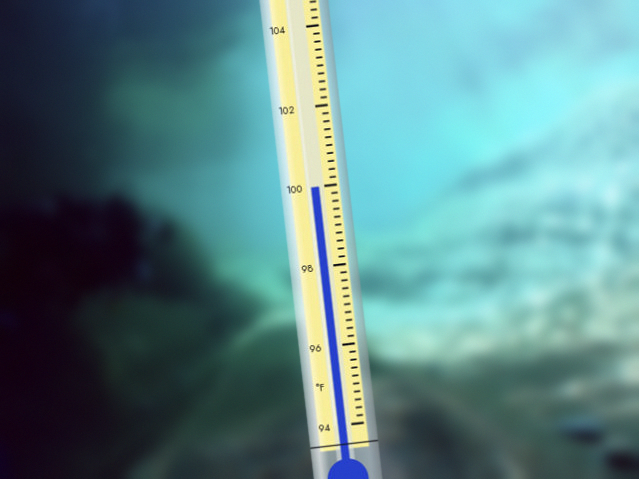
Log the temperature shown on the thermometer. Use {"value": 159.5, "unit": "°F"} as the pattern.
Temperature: {"value": 100, "unit": "°F"}
